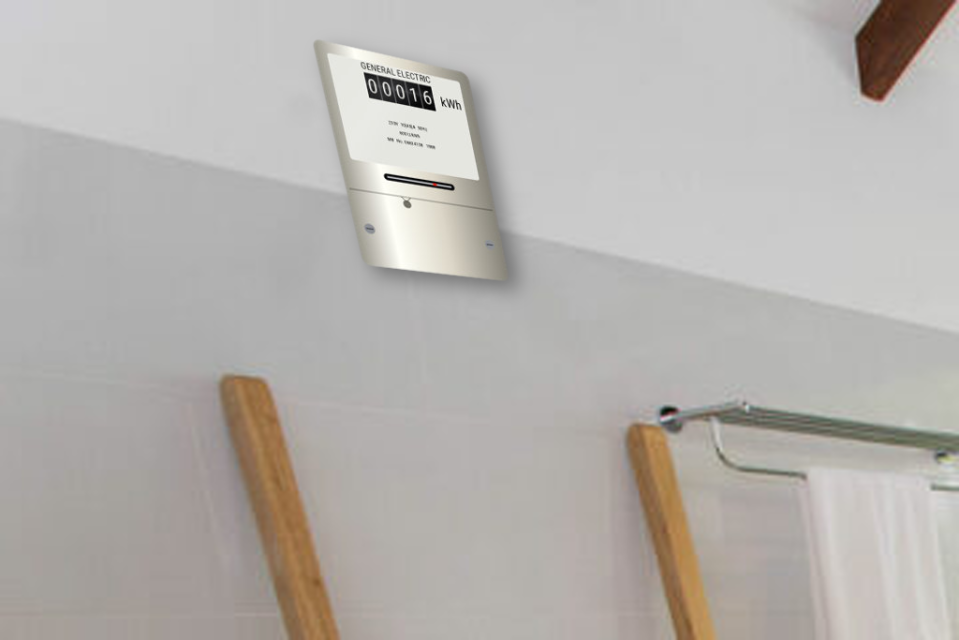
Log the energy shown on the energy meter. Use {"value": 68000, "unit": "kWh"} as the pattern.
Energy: {"value": 16, "unit": "kWh"}
